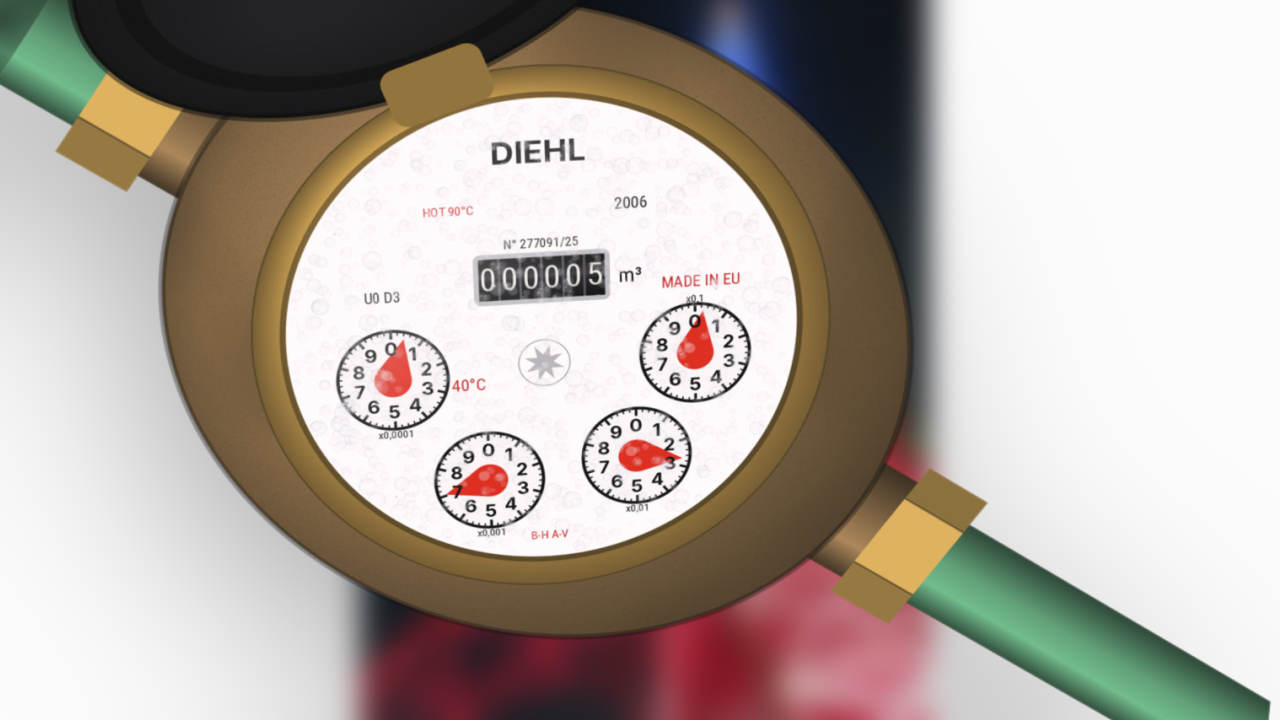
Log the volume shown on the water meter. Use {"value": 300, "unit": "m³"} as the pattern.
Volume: {"value": 5.0270, "unit": "m³"}
